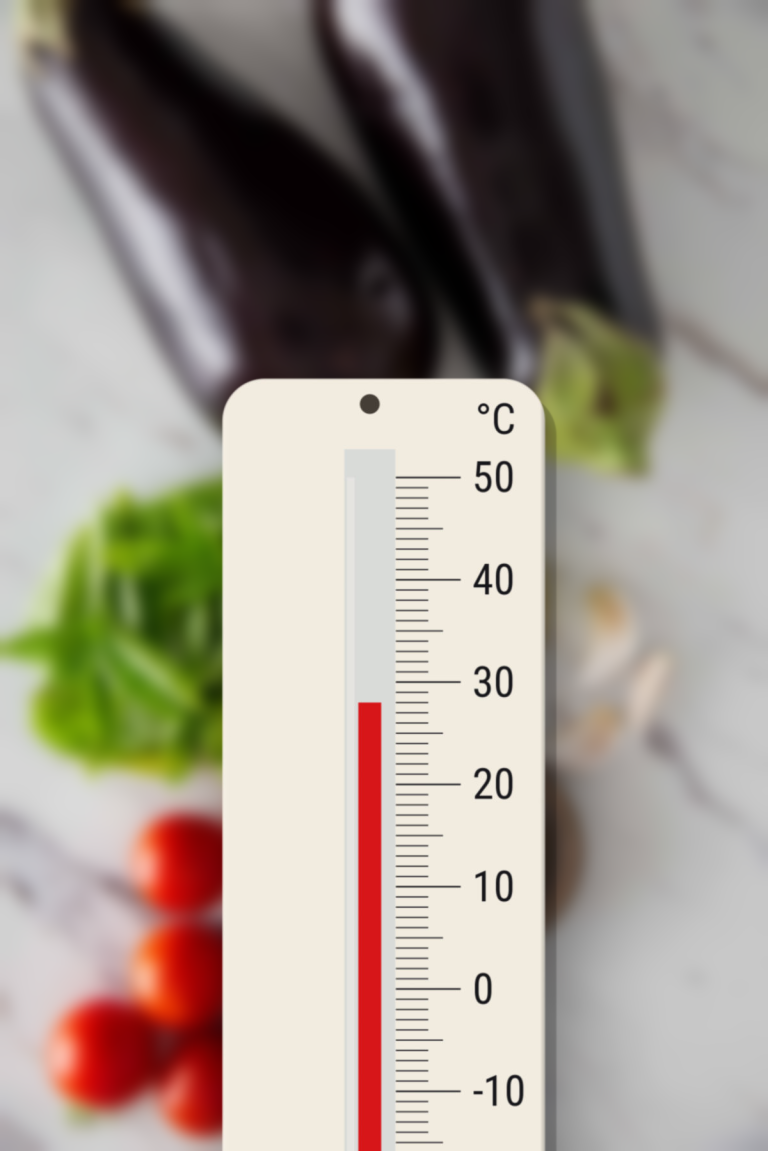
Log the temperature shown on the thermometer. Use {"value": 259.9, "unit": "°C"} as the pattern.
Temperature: {"value": 28, "unit": "°C"}
